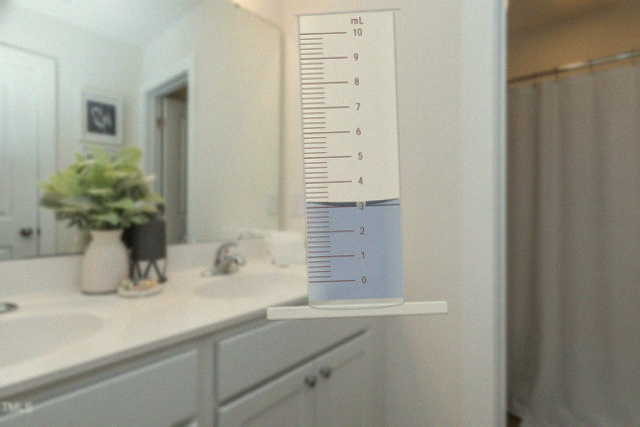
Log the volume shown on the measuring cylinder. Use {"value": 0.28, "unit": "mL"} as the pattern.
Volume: {"value": 3, "unit": "mL"}
